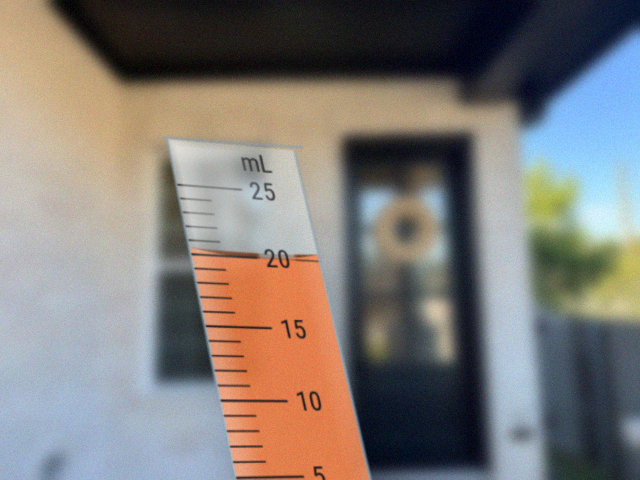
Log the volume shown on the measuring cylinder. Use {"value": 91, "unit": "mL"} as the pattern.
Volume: {"value": 20, "unit": "mL"}
